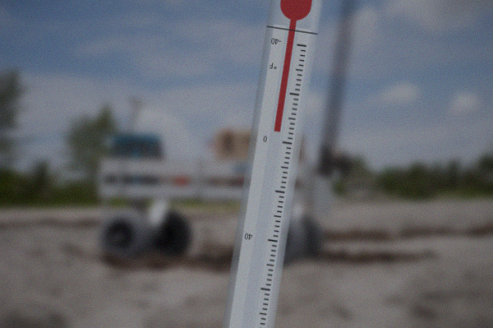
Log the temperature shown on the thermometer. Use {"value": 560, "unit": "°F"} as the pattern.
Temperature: {"value": -4, "unit": "°F"}
